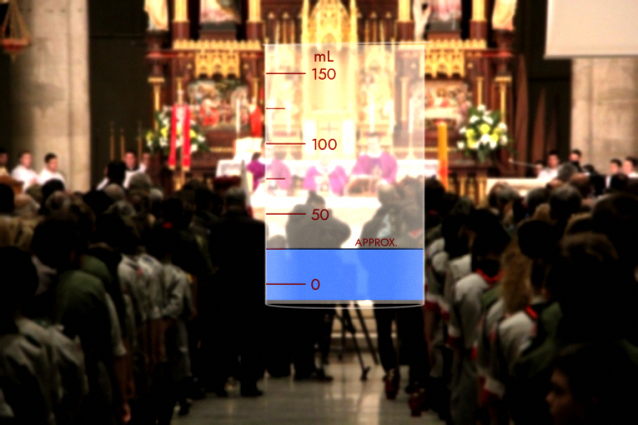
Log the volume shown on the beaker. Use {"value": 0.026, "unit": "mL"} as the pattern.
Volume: {"value": 25, "unit": "mL"}
